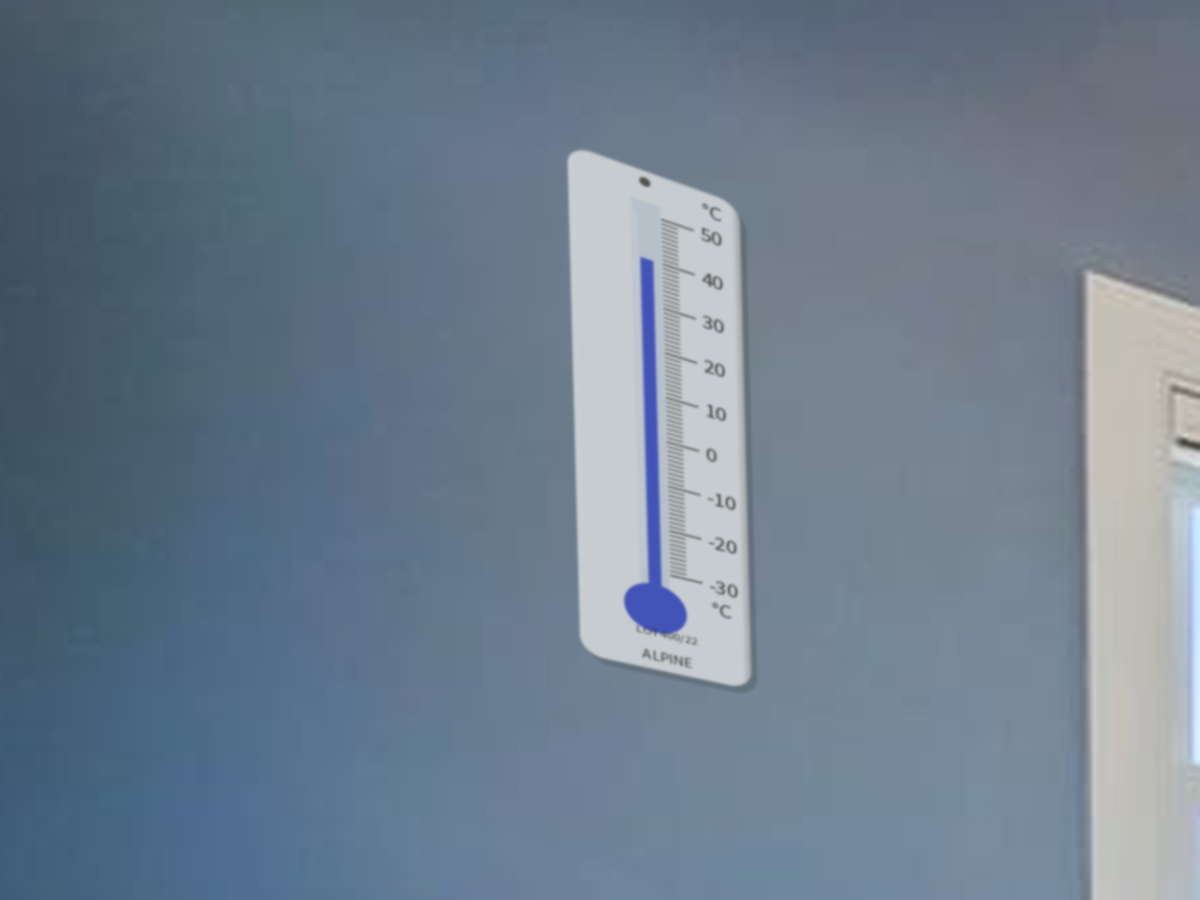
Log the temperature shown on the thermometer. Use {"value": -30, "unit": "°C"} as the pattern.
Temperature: {"value": 40, "unit": "°C"}
